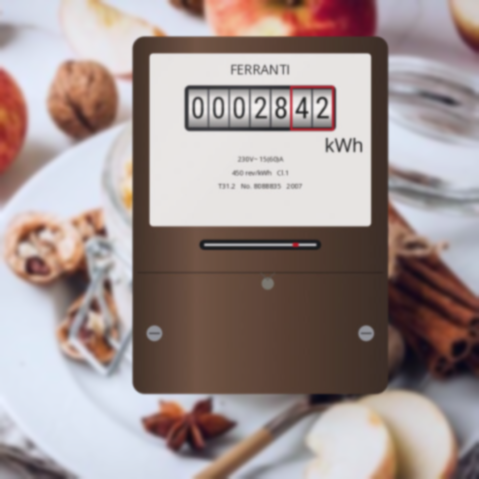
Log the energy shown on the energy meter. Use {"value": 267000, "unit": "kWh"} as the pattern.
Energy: {"value": 28.42, "unit": "kWh"}
